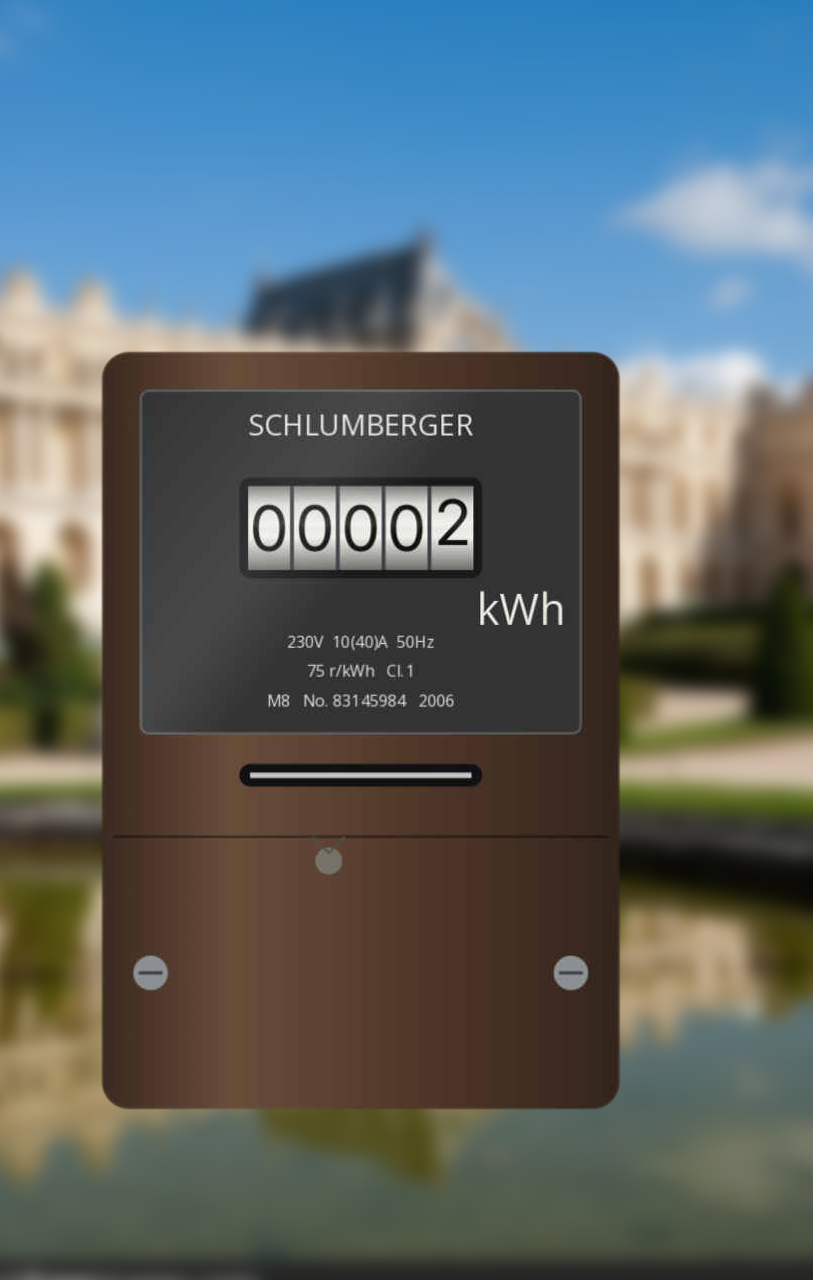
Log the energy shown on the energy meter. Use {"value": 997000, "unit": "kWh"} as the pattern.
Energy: {"value": 2, "unit": "kWh"}
